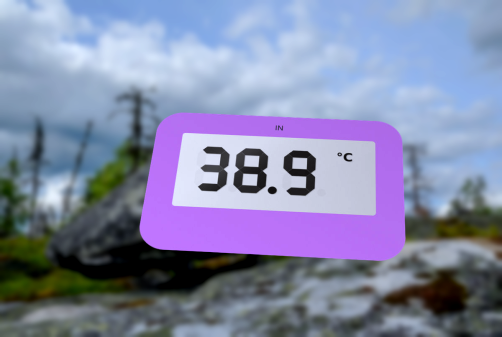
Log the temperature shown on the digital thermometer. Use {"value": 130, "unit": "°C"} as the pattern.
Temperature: {"value": 38.9, "unit": "°C"}
